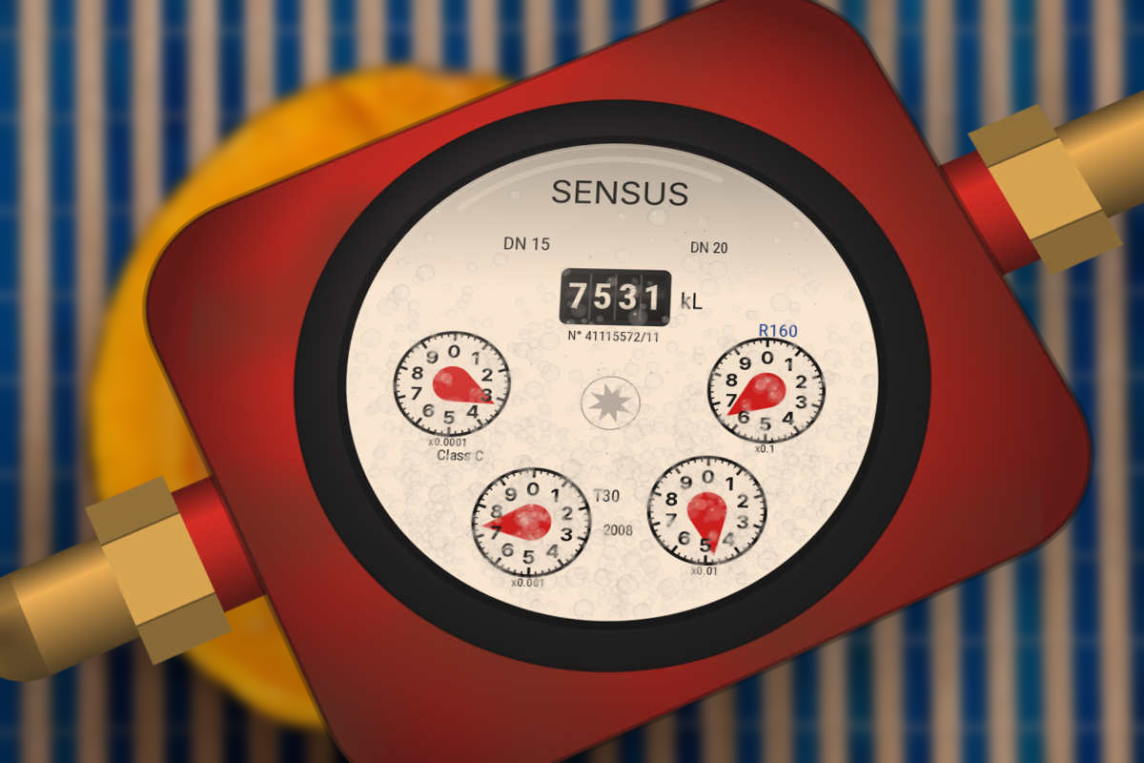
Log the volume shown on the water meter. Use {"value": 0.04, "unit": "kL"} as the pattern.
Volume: {"value": 7531.6473, "unit": "kL"}
